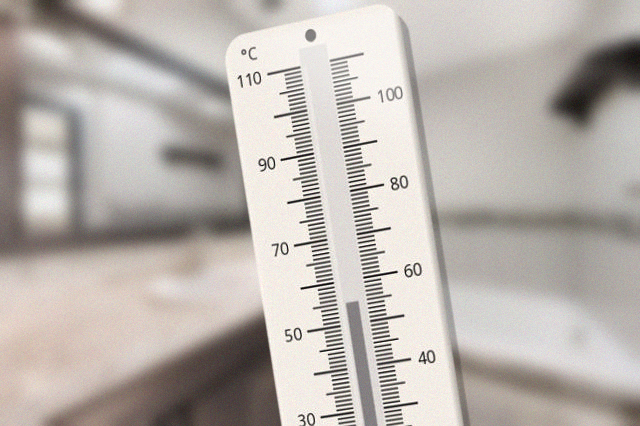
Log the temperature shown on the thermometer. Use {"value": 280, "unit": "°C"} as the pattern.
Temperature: {"value": 55, "unit": "°C"}
